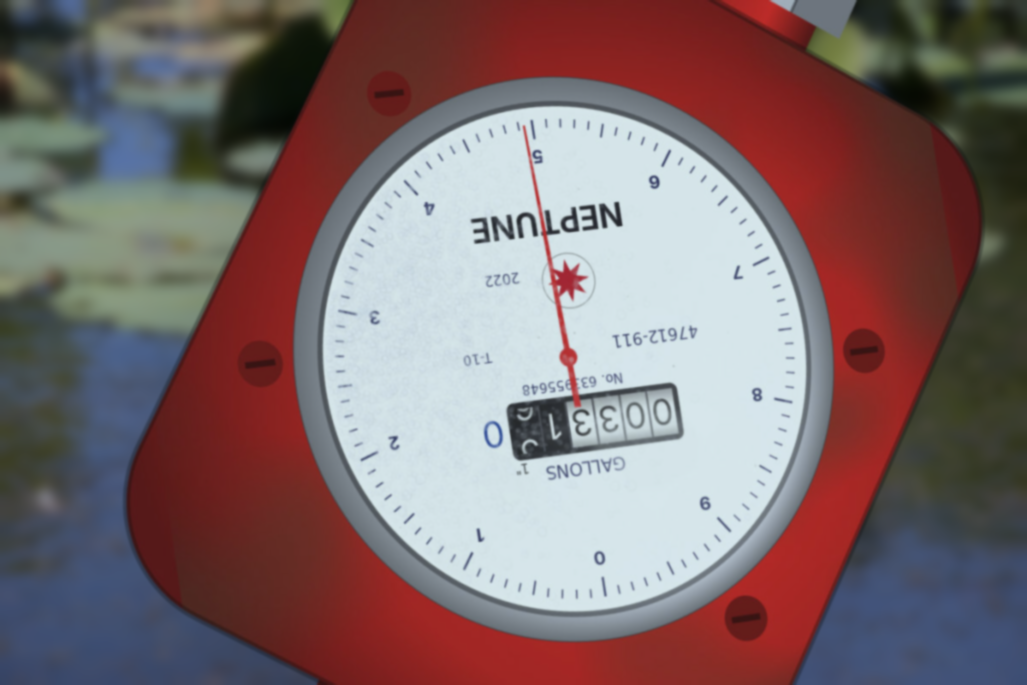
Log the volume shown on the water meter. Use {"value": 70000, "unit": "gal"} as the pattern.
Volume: {"value": 33154.9, "unit": "gal"}
